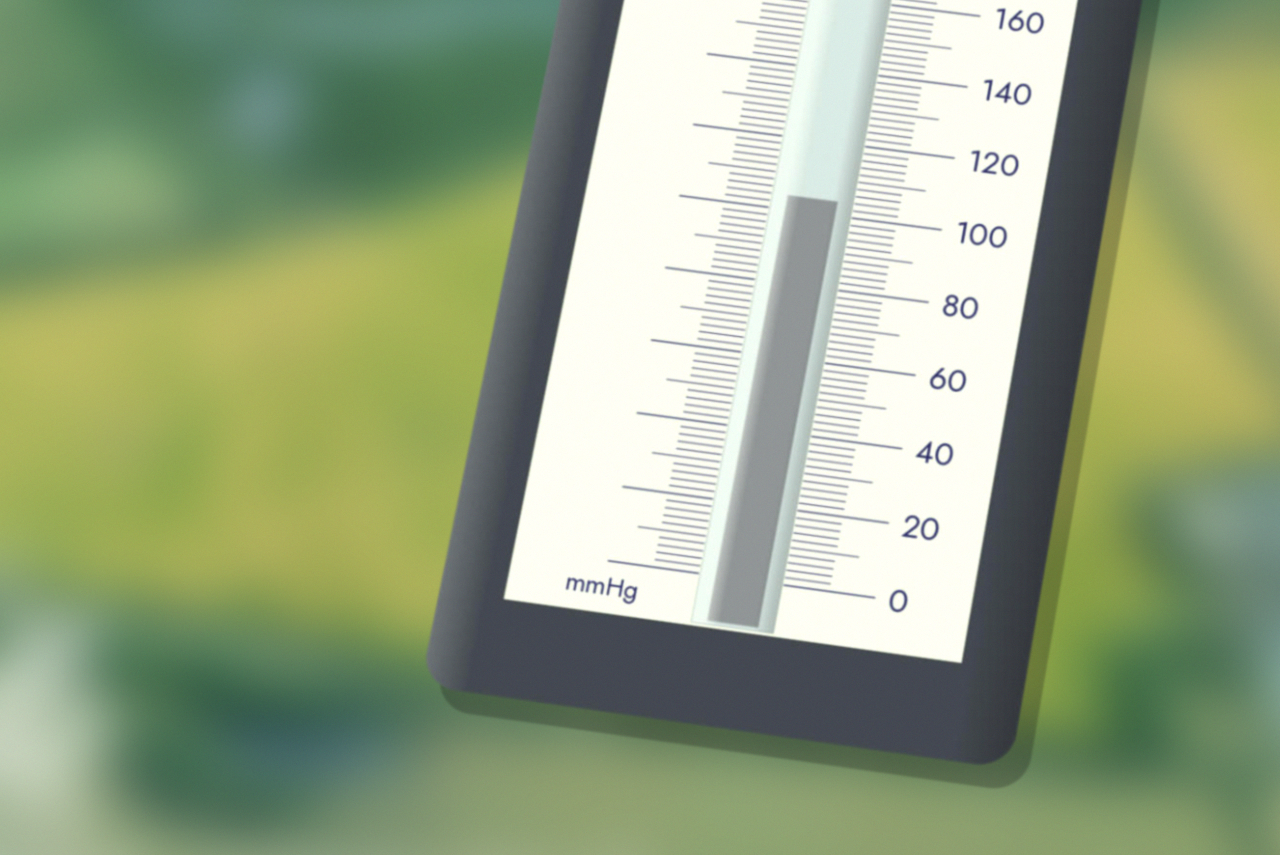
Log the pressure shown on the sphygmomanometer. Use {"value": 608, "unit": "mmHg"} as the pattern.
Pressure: {"value": 104, "unit": "mmHg"}
